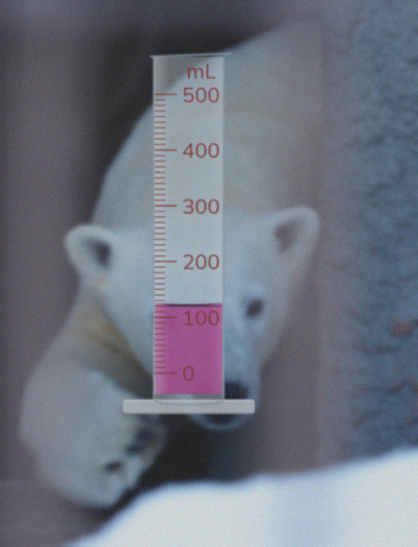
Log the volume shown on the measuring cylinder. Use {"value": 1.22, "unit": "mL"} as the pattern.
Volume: {"value": 120, "unit": "mL"}
